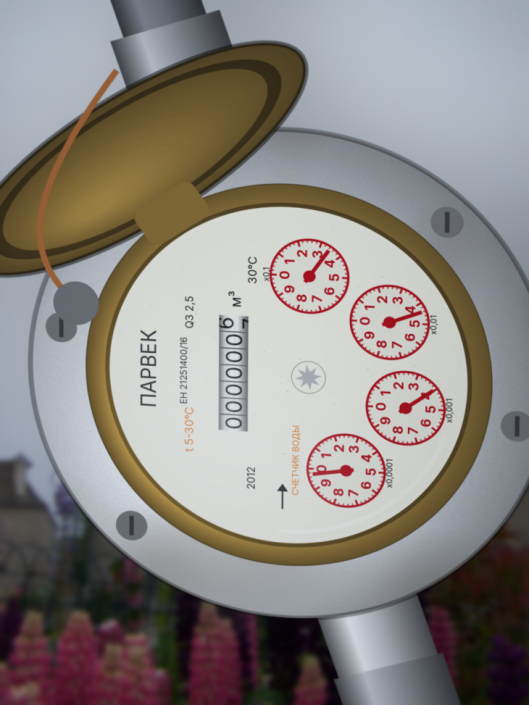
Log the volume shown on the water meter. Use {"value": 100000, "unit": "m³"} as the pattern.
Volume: {"value": 6.3439, "unit": "m³"}
